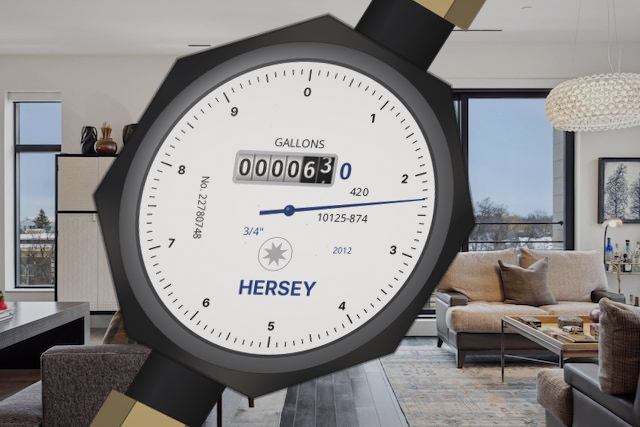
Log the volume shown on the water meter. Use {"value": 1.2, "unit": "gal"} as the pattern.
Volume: {"value": 632.3, "unit": "gal"}
